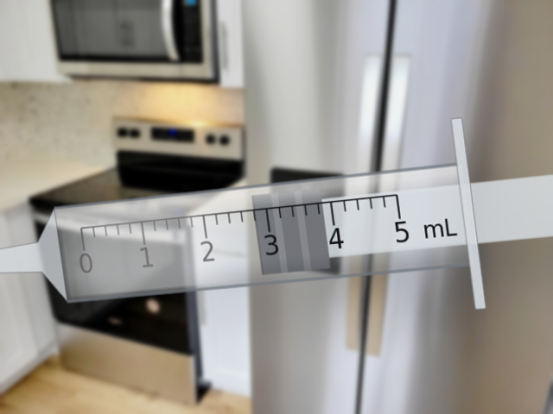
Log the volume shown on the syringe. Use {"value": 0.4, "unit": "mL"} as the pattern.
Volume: {"value": 2.8, "unit": "mL"}
